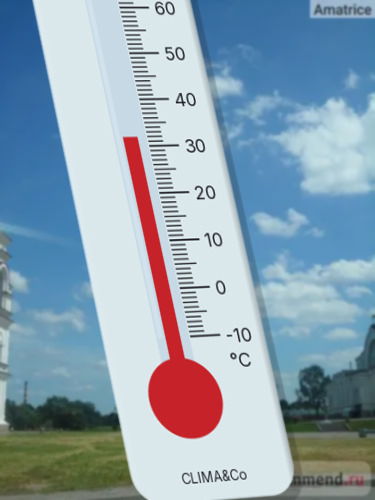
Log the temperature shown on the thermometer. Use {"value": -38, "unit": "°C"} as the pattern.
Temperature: {"value": 32, "unit": "°C"}
